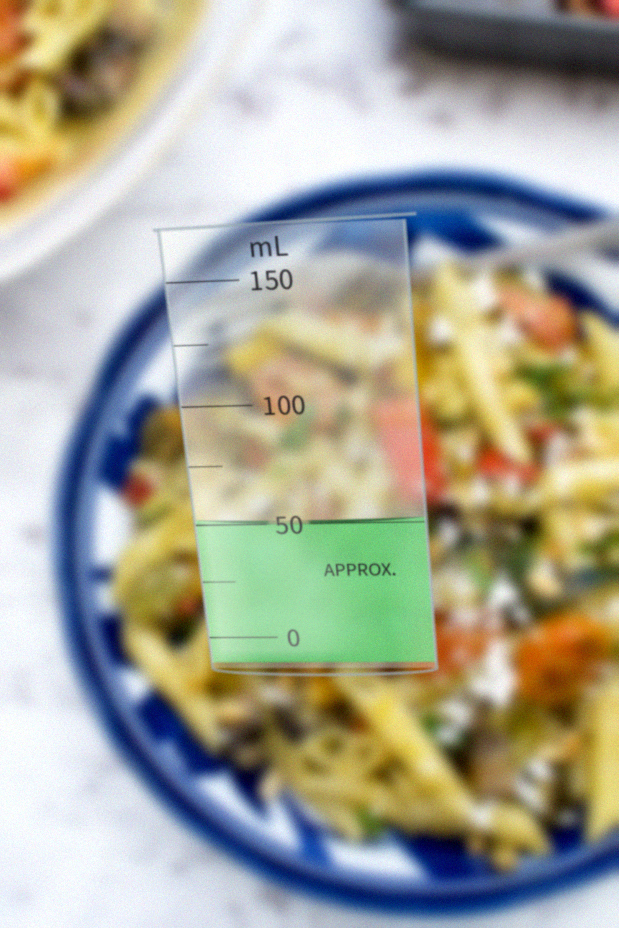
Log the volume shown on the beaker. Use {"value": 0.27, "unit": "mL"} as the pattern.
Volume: {"value": 50, "unit": "mL"}
